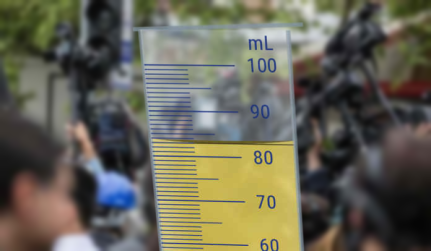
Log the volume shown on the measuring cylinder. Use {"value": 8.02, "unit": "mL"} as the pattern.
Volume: {"value": 83, "unit": "mL"}
